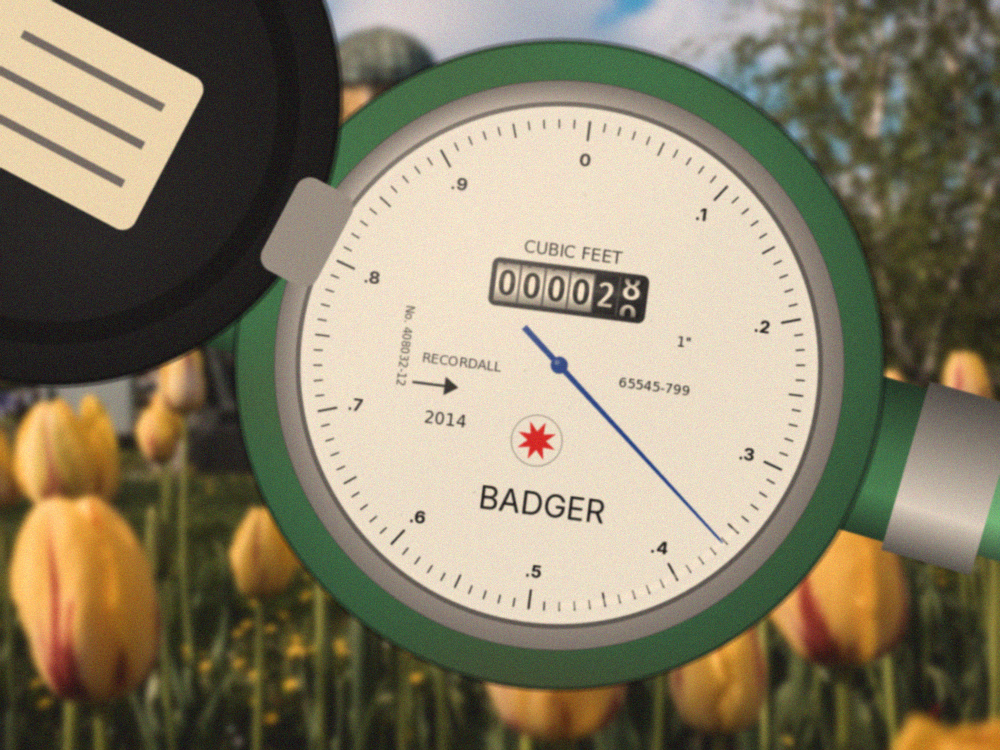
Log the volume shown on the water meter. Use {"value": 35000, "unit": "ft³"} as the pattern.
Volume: {"value": 28.36, "unit": "ft³"}
